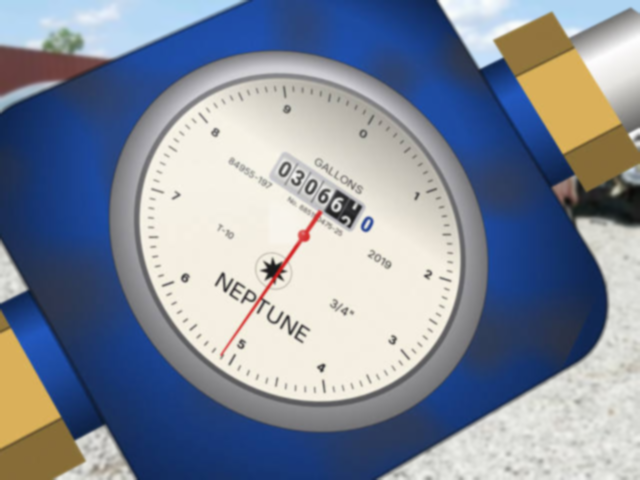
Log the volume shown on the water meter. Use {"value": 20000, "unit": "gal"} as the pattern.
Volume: {"value": 306615.1, "unit": "gal"}
